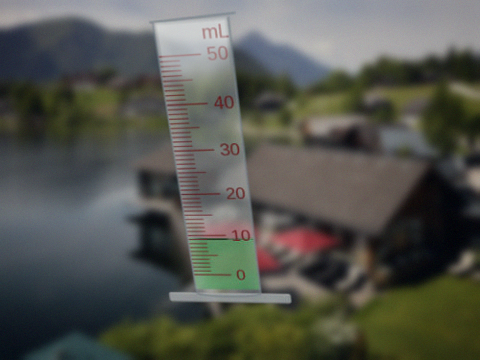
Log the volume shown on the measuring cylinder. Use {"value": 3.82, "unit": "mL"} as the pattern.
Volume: {"value": 9, "unit": "mL"}
